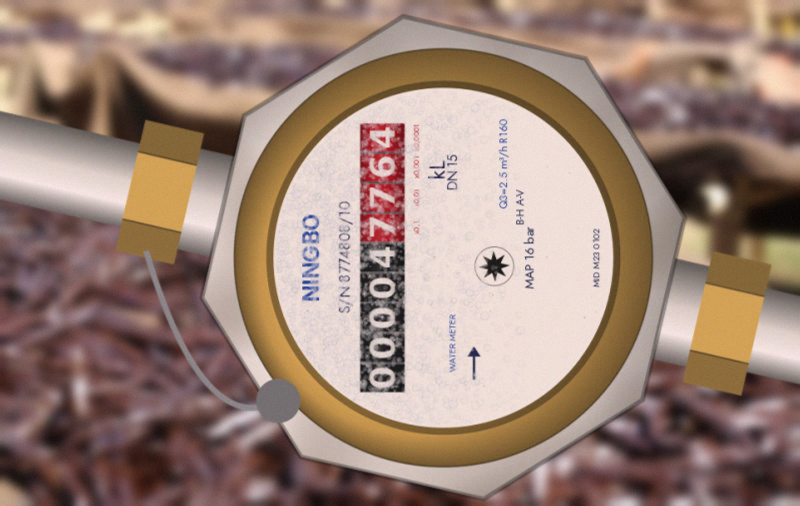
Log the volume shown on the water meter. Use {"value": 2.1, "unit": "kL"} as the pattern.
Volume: {"value": 4.7764, "unit": "kL"}
